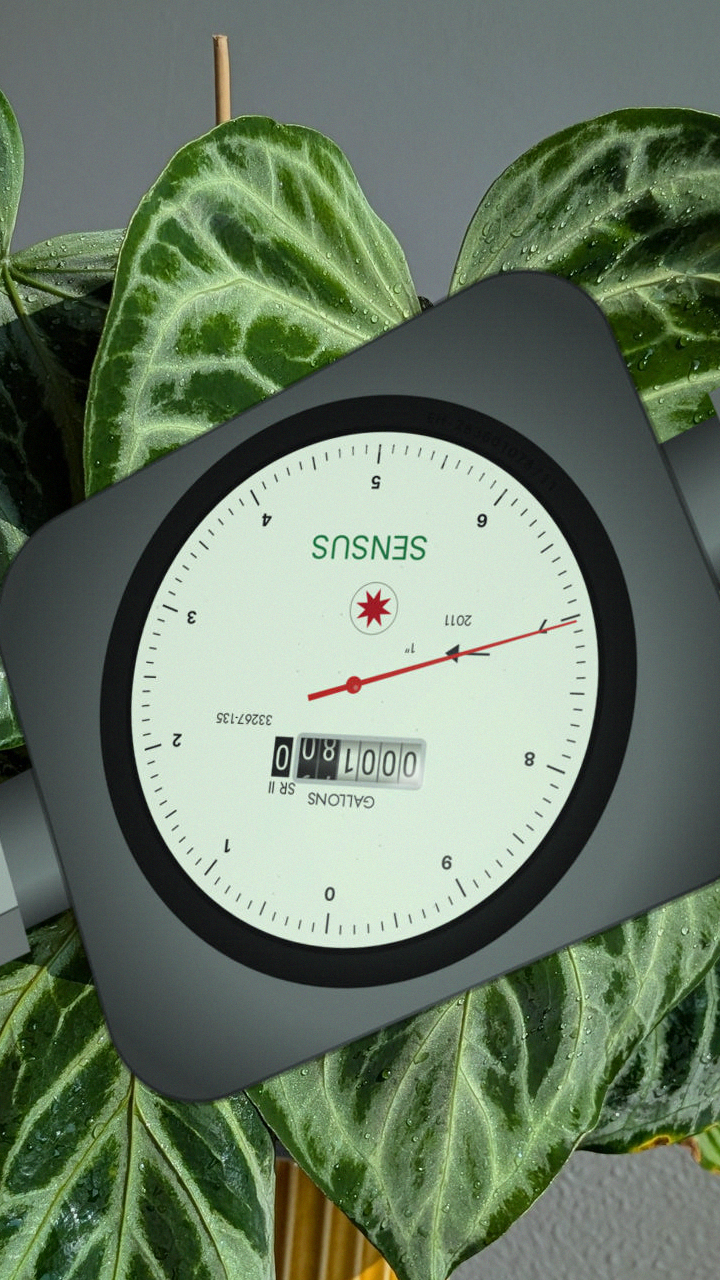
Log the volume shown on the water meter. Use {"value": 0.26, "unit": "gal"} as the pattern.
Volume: {"value": 1797.0, "unit": "gal"}
